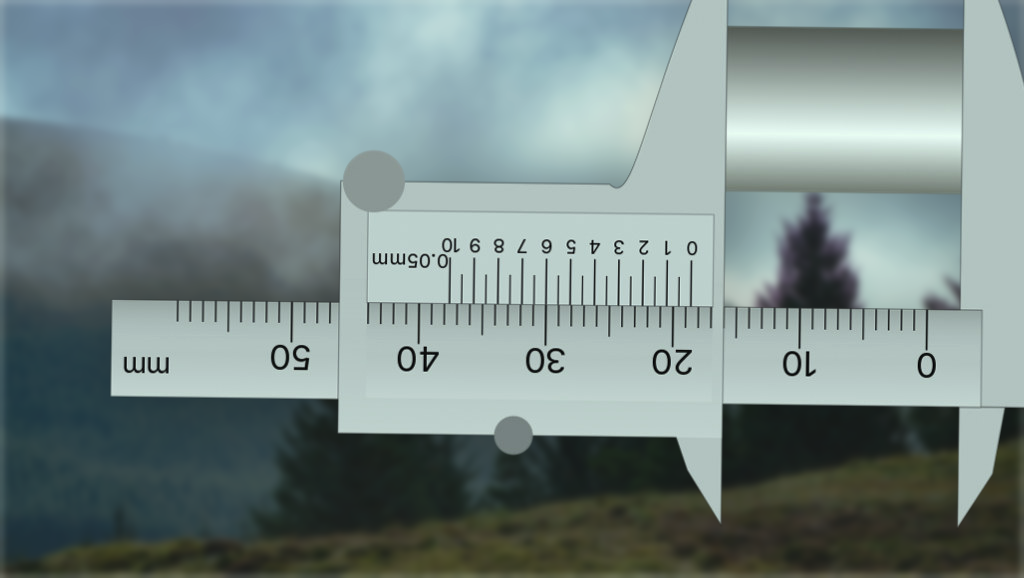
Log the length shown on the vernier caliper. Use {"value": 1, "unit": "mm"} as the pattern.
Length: {"value": 18.6, "unit": "mm"}
